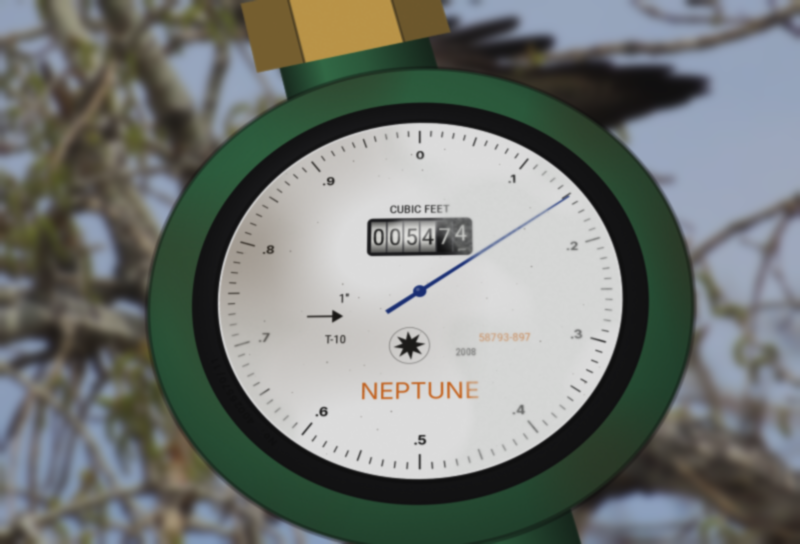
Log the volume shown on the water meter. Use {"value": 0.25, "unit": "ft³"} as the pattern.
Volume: {"value": 5474.15, "unit": "ft³"}
